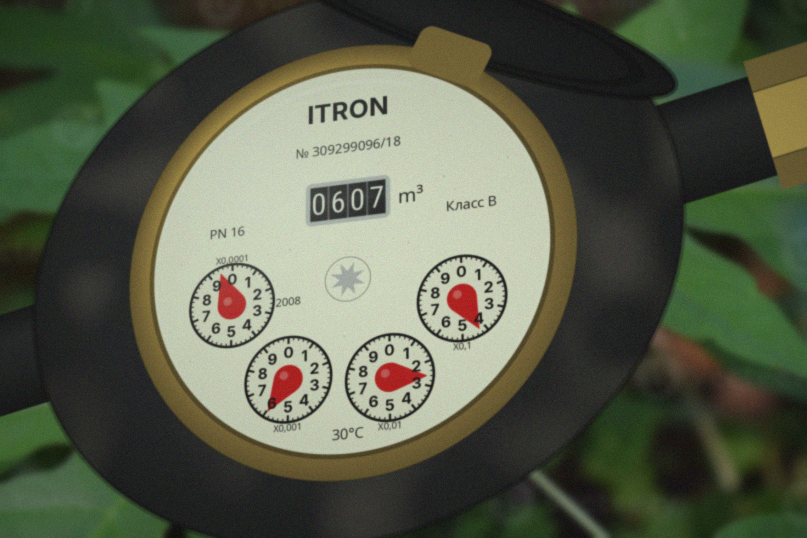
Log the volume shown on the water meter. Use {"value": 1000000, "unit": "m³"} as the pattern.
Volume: {"value": 607.4259, "unit": "m³"}
